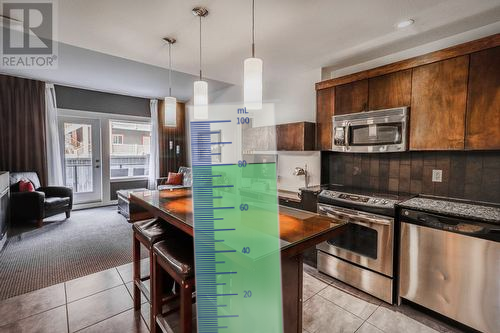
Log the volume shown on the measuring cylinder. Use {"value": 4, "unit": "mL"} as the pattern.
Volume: {"value": 80, "unit": "mL"}
